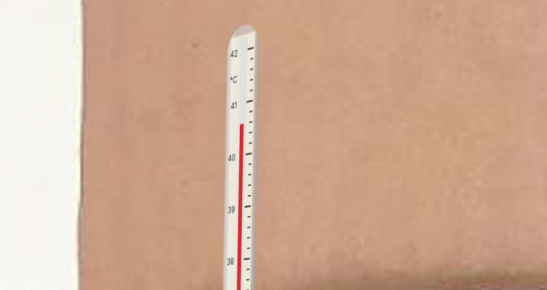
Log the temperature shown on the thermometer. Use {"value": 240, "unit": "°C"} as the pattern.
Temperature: {"value": 40.6, "unit": "°C"}
